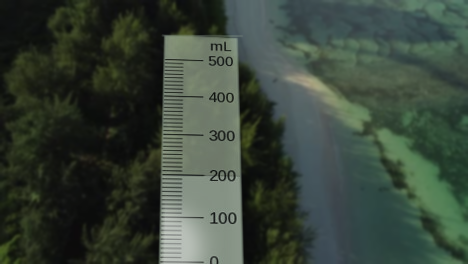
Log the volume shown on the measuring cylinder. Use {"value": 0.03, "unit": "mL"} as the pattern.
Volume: {"value": 200, "unit": "mL"}
